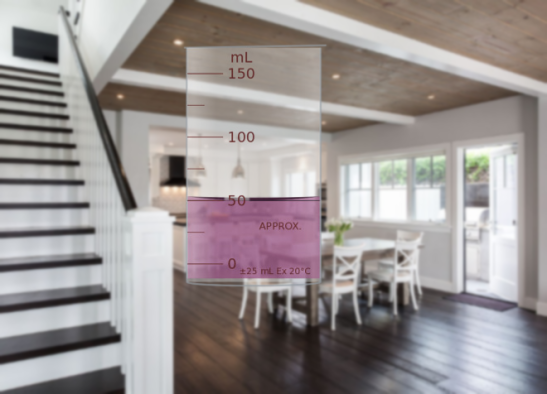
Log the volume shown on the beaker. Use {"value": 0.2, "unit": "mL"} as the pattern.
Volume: {"value": 50, "unit": "mL"}
